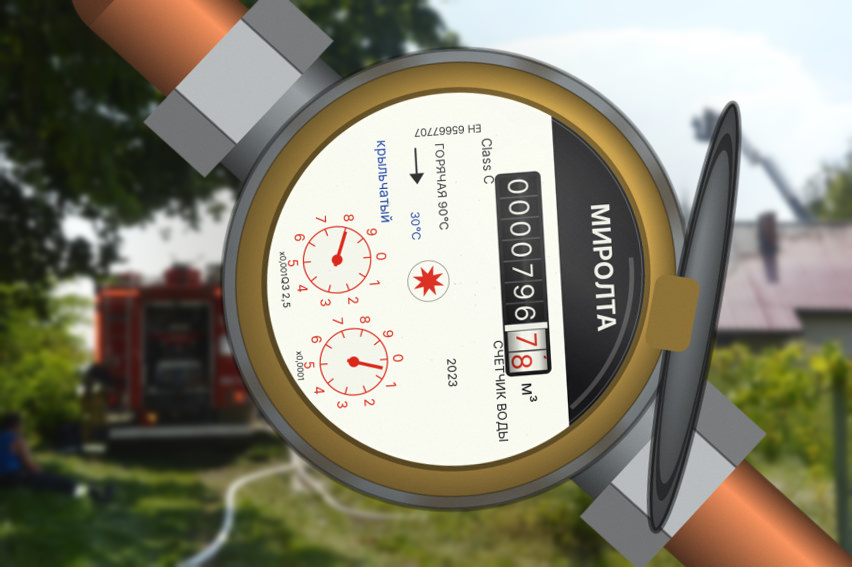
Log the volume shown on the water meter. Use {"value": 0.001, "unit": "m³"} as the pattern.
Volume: {"value": 796.7780, "unit": "m³"}
